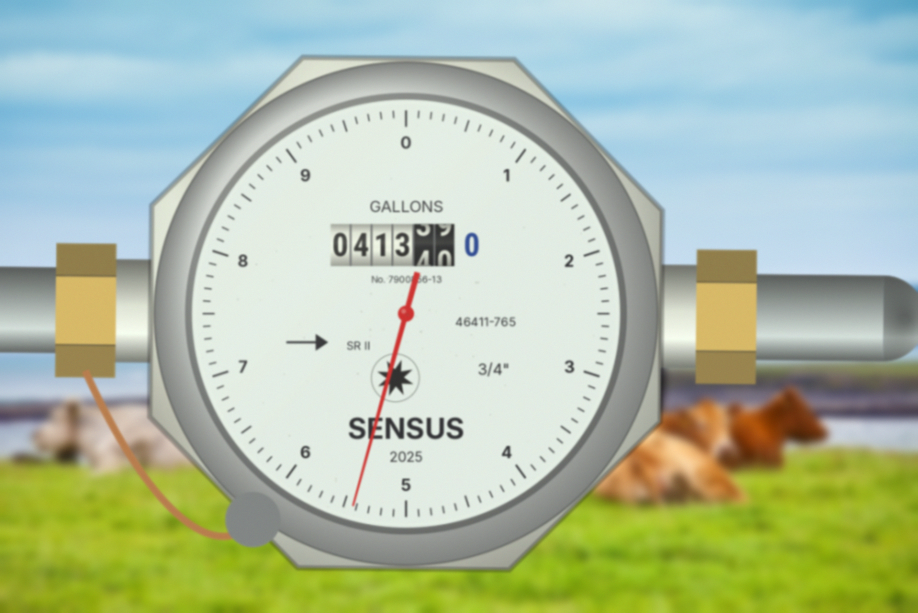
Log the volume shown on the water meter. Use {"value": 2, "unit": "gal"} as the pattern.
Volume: {"value": 413395.4, "unit": "gal"}
